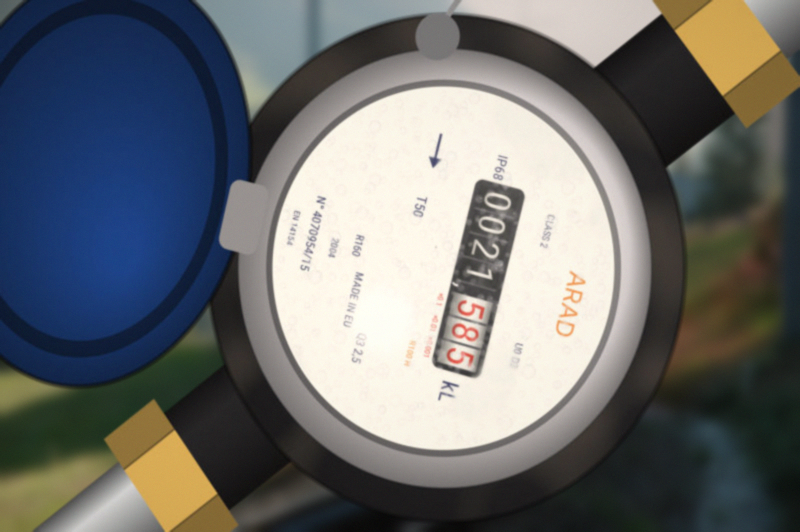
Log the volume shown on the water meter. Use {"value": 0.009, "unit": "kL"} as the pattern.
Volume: {"value": 21.585, "unit": "kL"}
